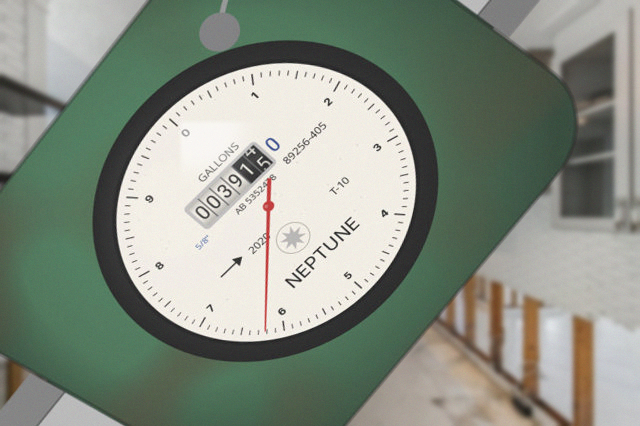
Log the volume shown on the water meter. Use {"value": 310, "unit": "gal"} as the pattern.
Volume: {"value": 39146.2, "unit": "gal"}
